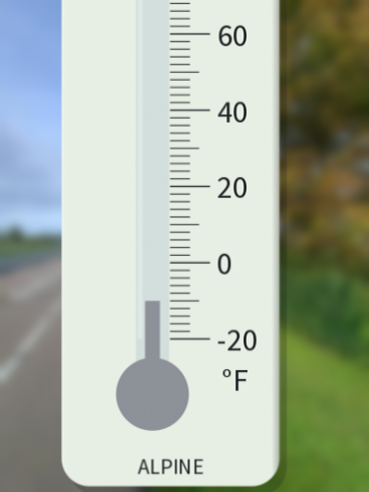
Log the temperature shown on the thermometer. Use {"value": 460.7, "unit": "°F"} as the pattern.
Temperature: {"value": -10, "unit": "°F"}
